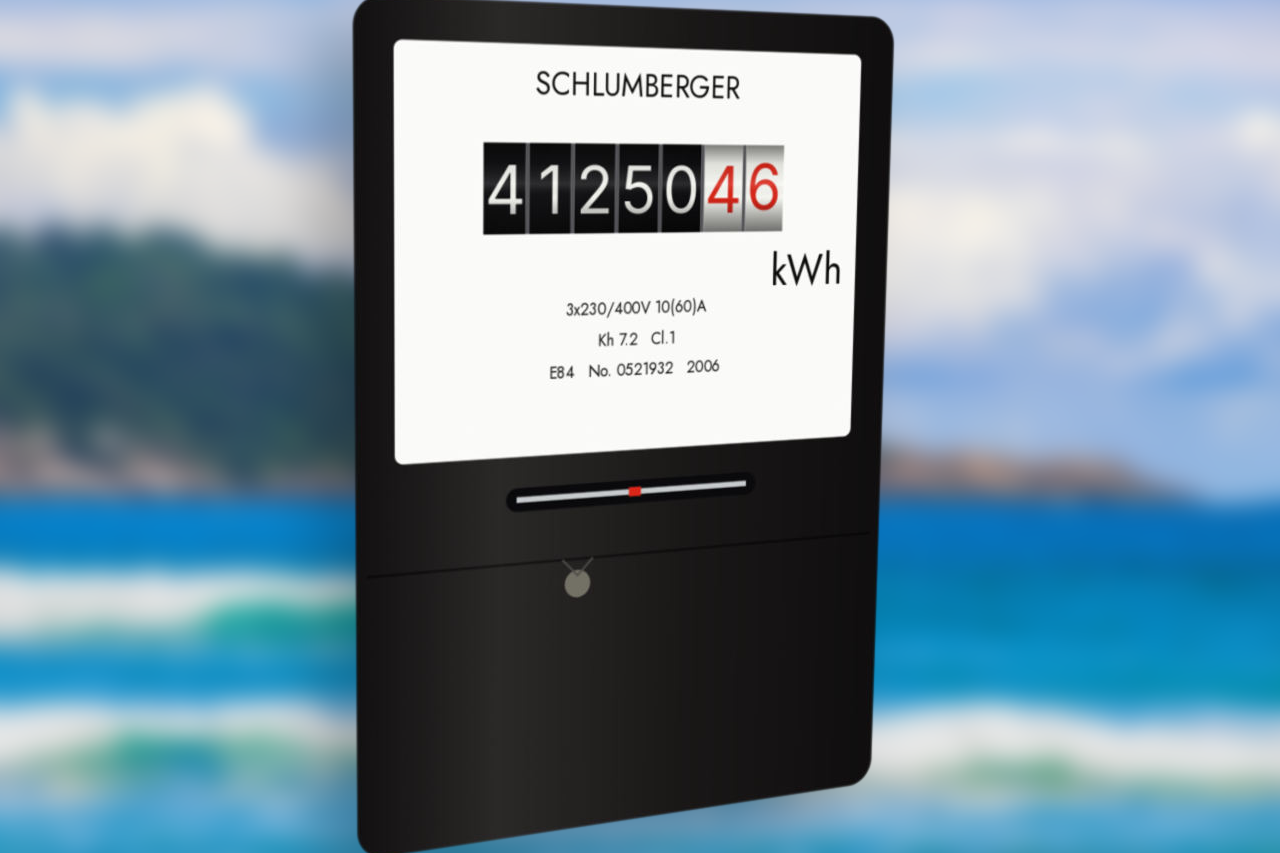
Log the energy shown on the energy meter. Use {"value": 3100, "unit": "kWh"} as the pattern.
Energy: {"value": 41250.46, "unit": "kWh"}
